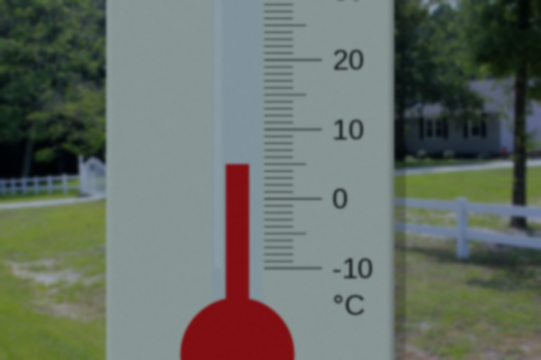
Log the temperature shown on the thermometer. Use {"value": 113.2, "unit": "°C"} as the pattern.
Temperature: {"value": 5, "unit": "°C"}
